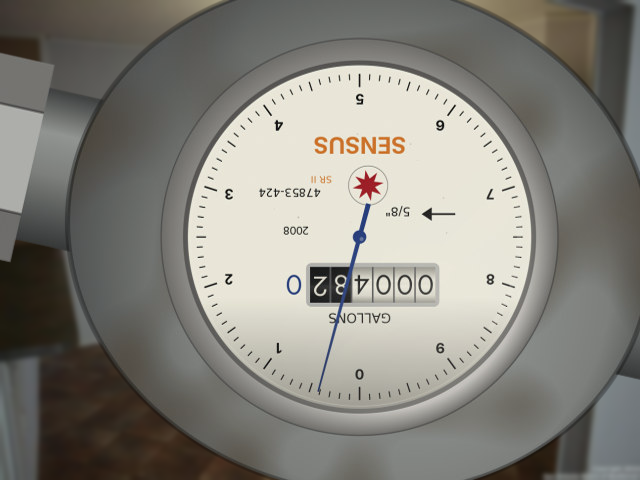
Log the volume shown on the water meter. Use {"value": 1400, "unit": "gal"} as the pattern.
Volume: {"value": 4820.4, "unit": "gal"}
